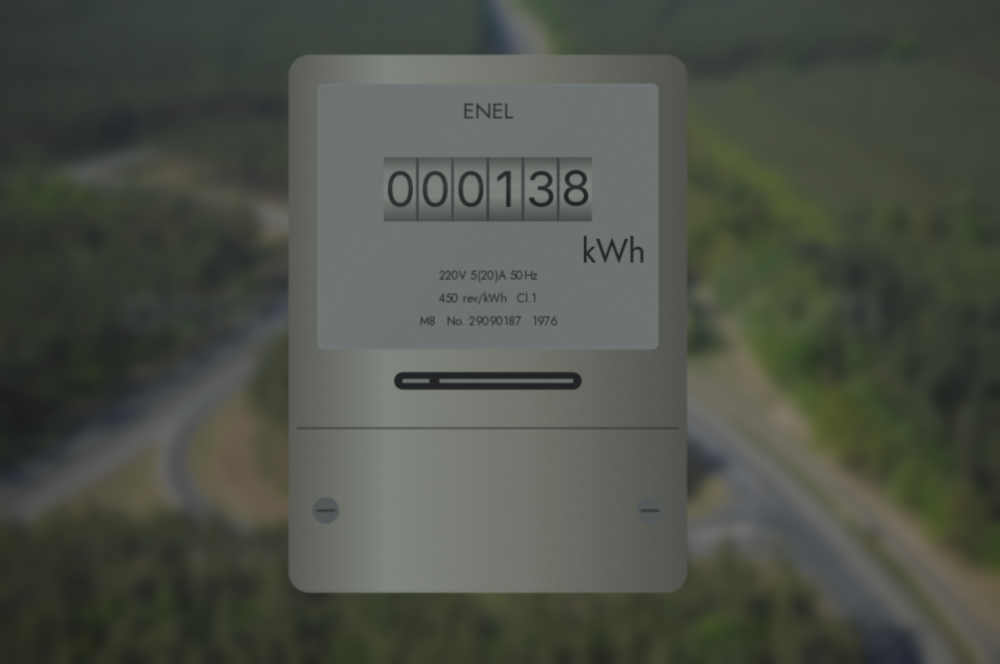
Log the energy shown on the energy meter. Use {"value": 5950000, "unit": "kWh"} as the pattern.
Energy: {"value": 138, "unit": "kWh"}
